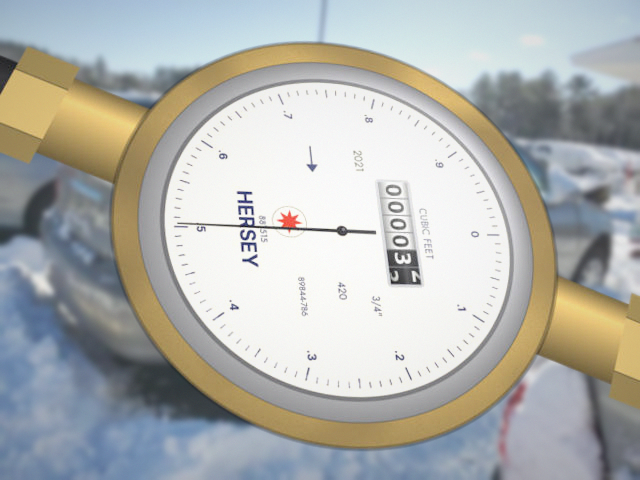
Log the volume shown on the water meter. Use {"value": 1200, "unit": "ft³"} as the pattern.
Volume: {"value": 32.50, "unit": "ft³"}
